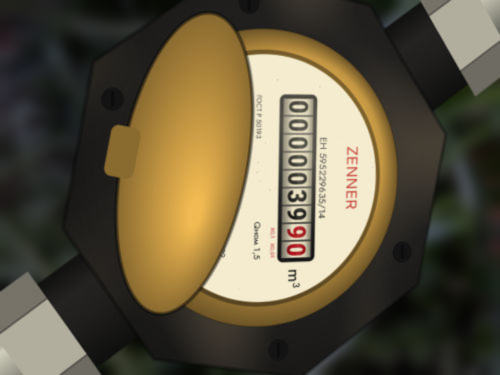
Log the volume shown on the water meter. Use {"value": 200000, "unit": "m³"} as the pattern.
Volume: {"value": 39.90, "unit": "m³"}
